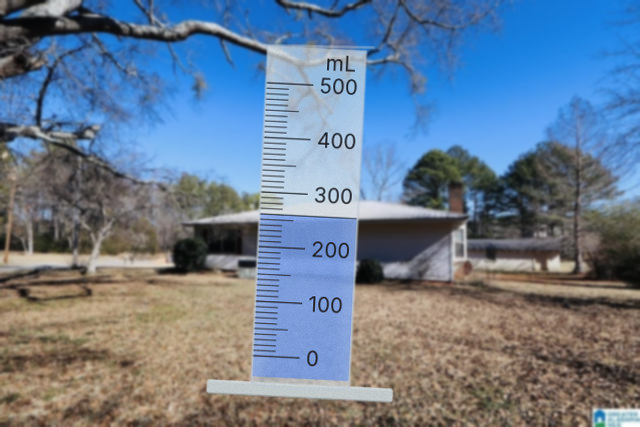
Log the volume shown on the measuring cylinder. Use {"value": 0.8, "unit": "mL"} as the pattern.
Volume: {"value": 260, "unit": "mL"}
